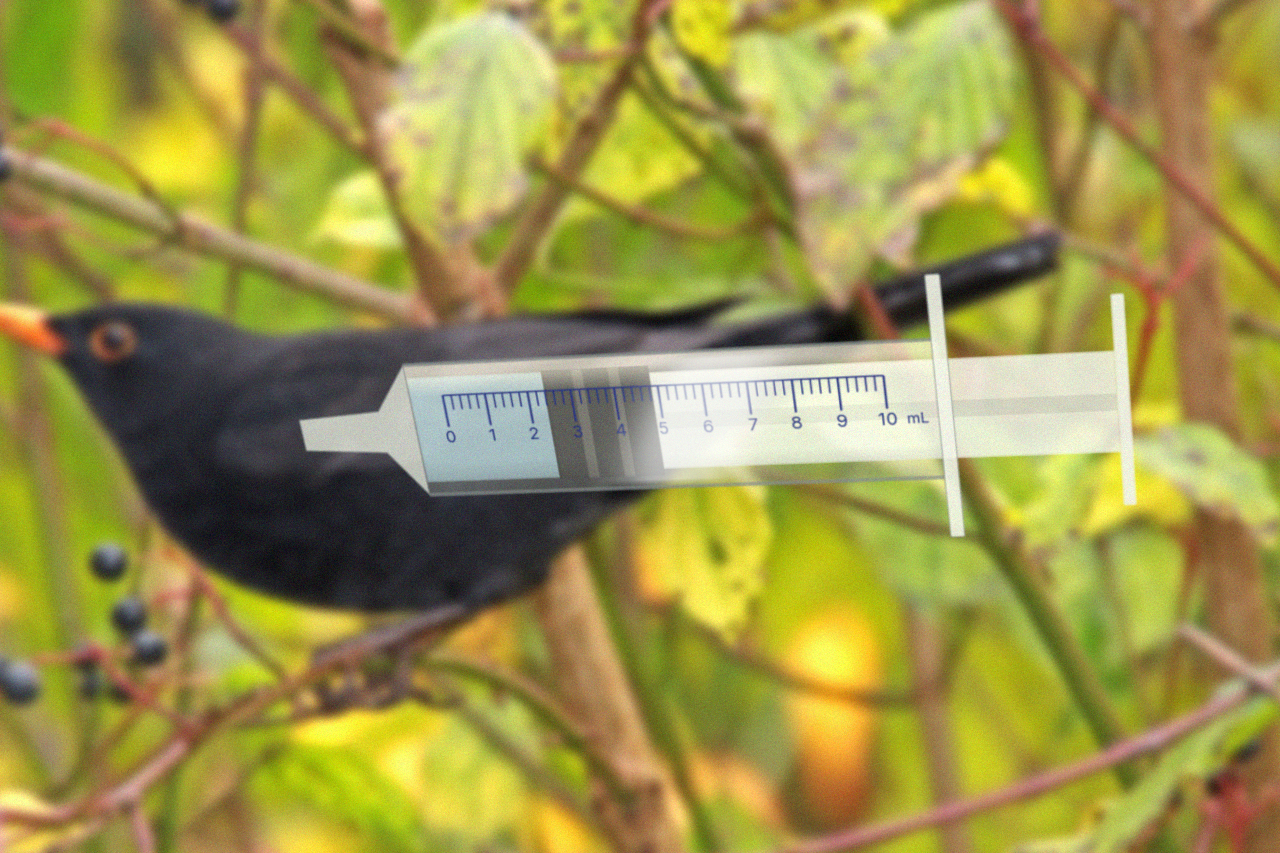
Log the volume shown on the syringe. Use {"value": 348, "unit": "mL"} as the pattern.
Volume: {"value": 2.4, "unit": "mL"}
